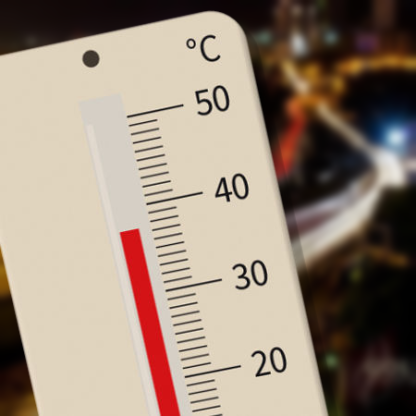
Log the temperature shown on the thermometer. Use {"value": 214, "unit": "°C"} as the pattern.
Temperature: {"value": 37.5, "unit": "°C"}
